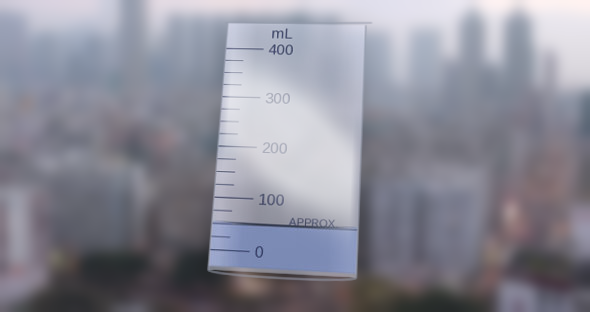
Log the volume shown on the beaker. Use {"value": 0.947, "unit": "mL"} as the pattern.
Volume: {"value": 50, "unit": "mL"}
